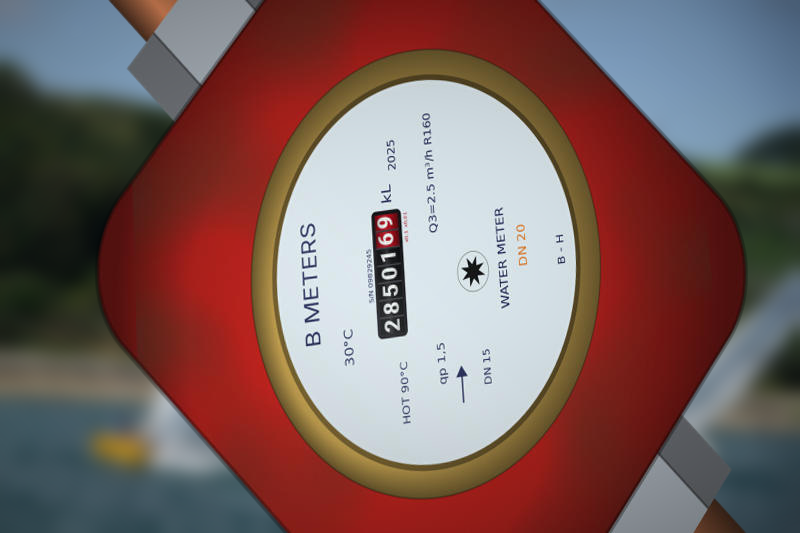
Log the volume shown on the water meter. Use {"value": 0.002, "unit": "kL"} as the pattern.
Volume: {"value": 28501.69, "unit": "kL"}
